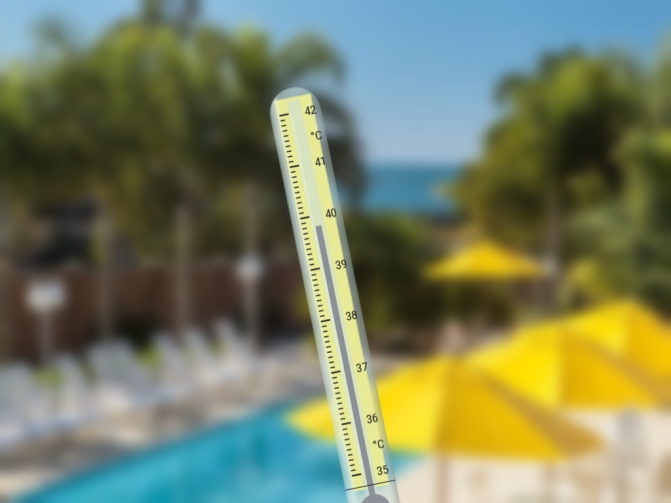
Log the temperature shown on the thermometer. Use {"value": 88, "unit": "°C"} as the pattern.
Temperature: {"value": 39.8, "unit": "°C"}
